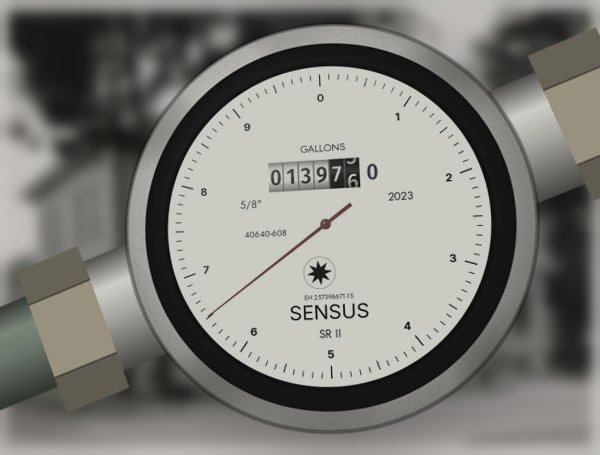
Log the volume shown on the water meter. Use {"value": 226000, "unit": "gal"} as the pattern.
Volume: {"value": 139756.5, "unit": "gal"}
